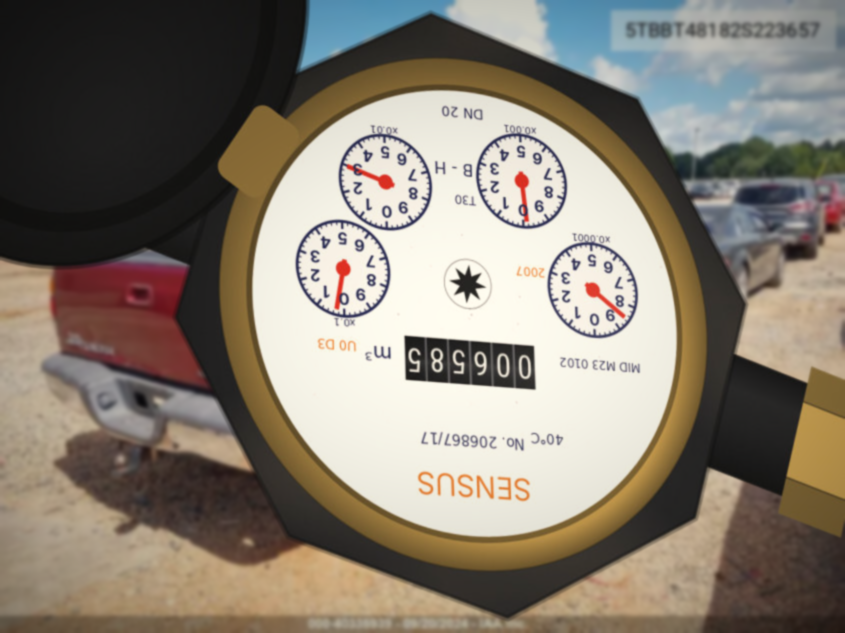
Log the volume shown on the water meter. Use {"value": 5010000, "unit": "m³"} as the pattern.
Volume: {"value": 6585.0298, "unit": "m³"}
